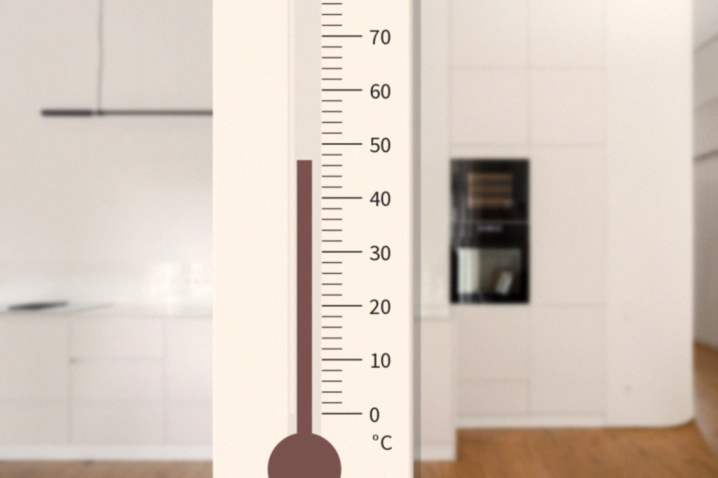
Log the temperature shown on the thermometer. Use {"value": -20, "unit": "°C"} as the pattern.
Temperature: {"value": 47, "unit": "°C"}
